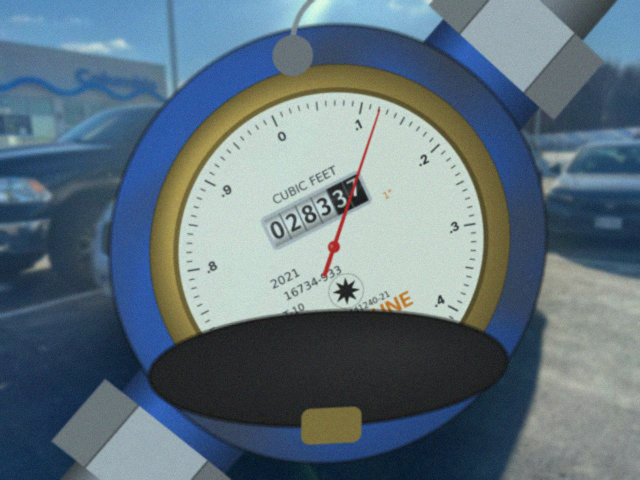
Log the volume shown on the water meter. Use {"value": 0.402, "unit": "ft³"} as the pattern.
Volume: {"value": 28337.12, "unit": "ft³"}
